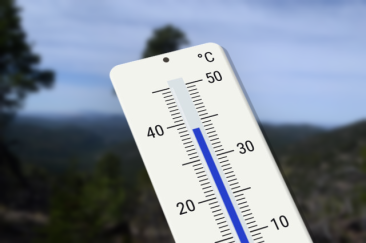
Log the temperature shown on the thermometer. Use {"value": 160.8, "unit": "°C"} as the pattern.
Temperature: {"value": 38, "unit": "°C"}
